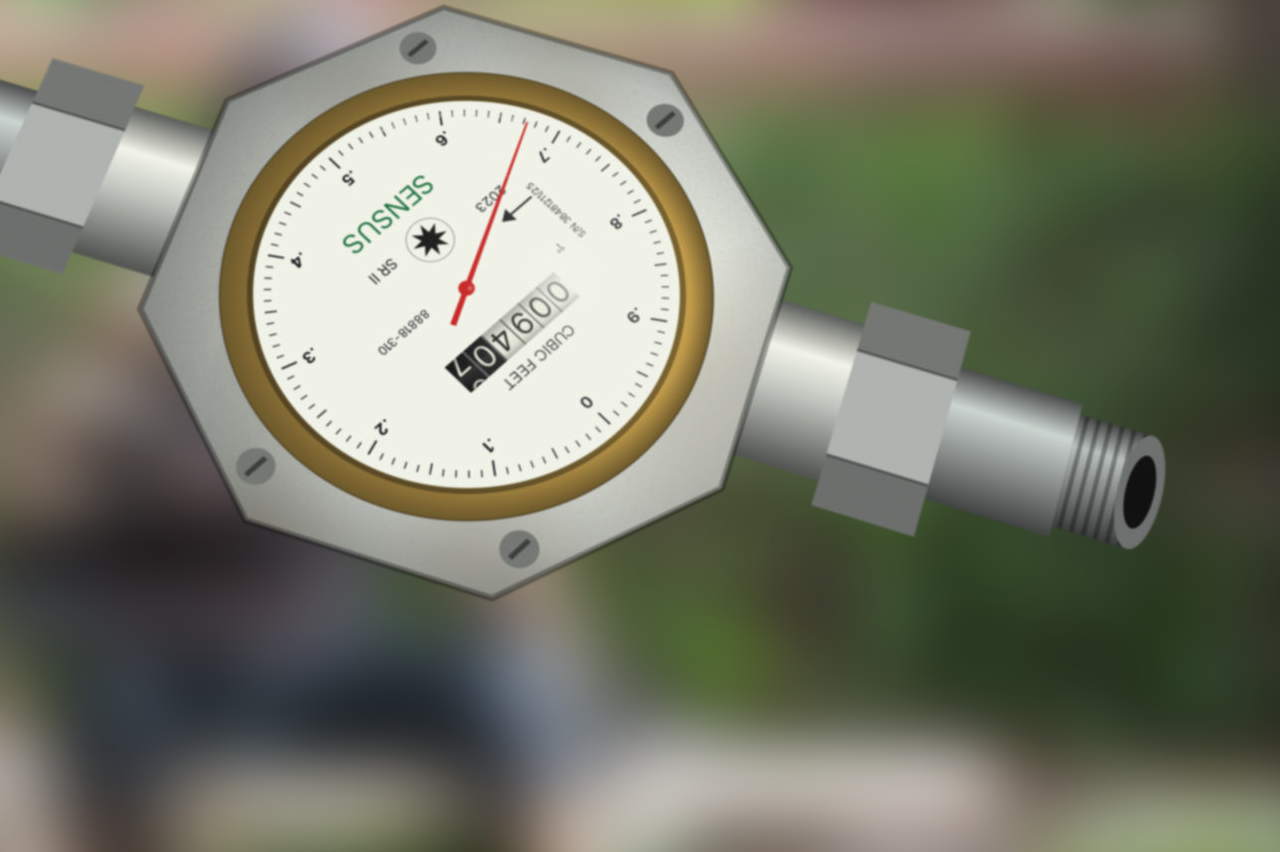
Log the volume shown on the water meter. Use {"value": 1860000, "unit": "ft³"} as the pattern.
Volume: {"value": 9406.67, "unit": "ft³"}
